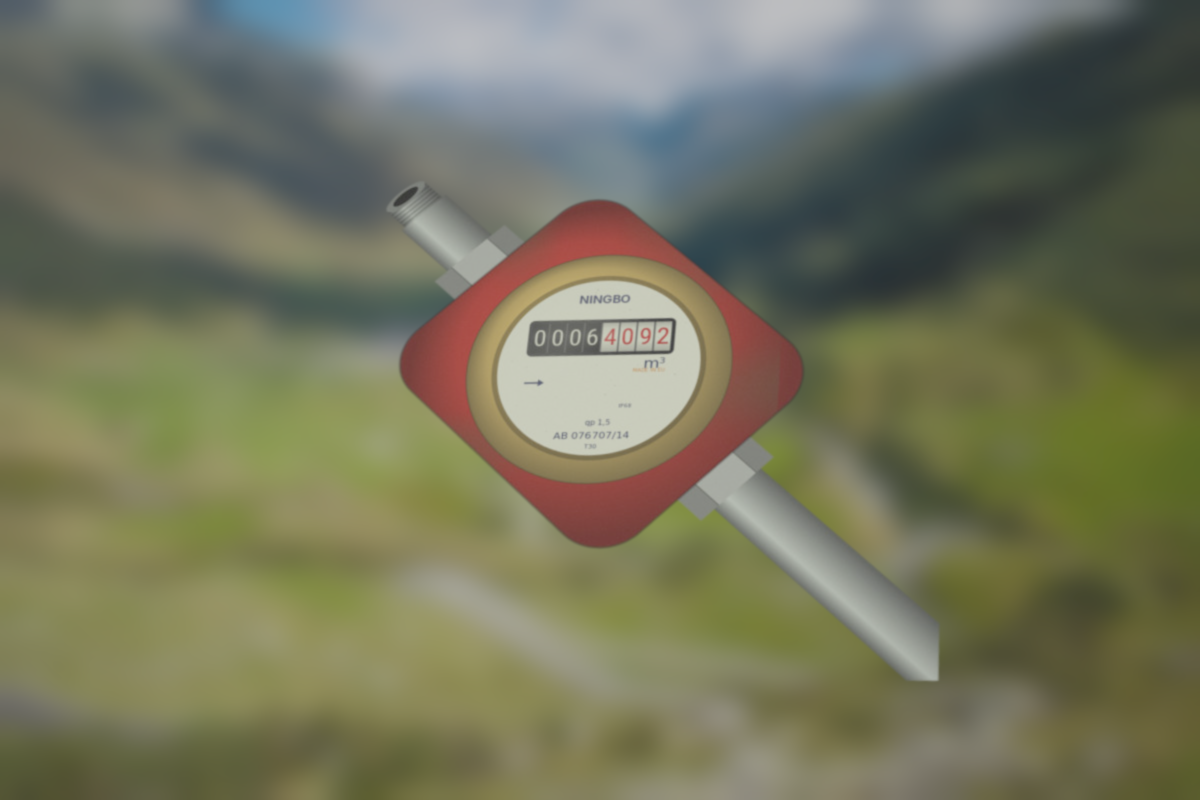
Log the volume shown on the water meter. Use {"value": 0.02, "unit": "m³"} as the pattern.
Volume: {"value": 6.4092, "unit": "m³"}
